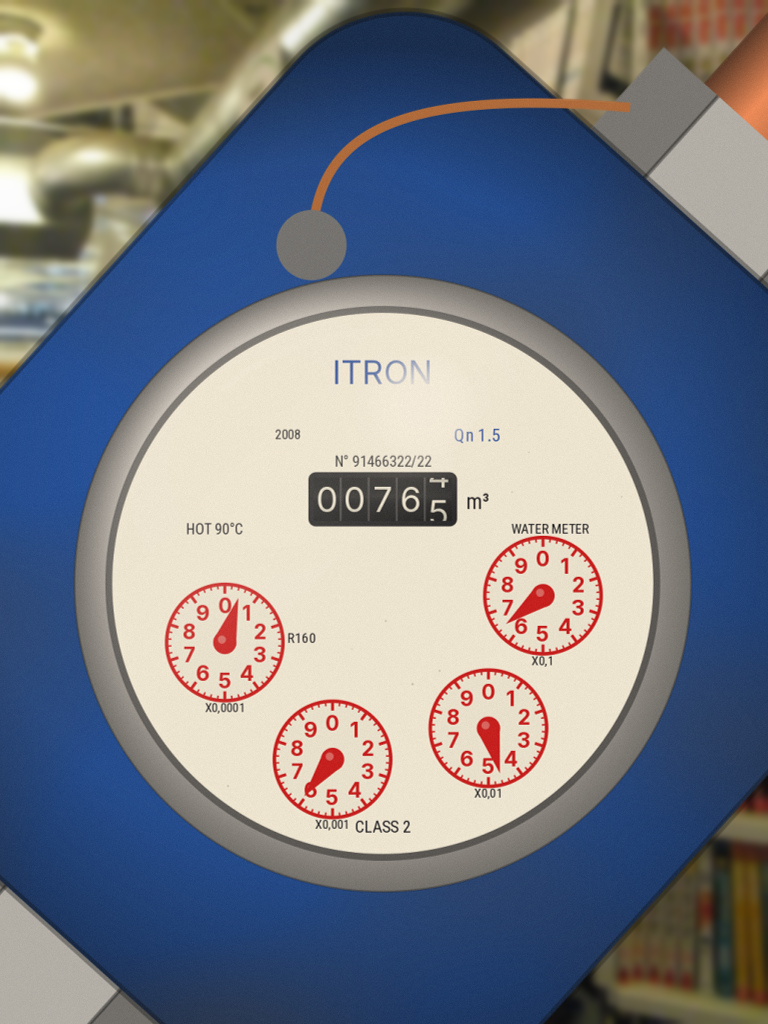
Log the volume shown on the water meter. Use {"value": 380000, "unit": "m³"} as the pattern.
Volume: {"value": 764.6460, "unit": "m³"}
